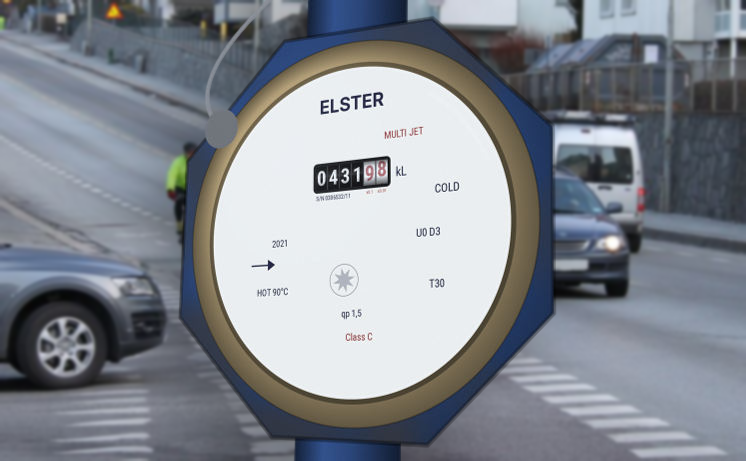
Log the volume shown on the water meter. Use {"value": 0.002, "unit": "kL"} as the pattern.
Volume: {"value": 431.98, "unit": "kL"}
